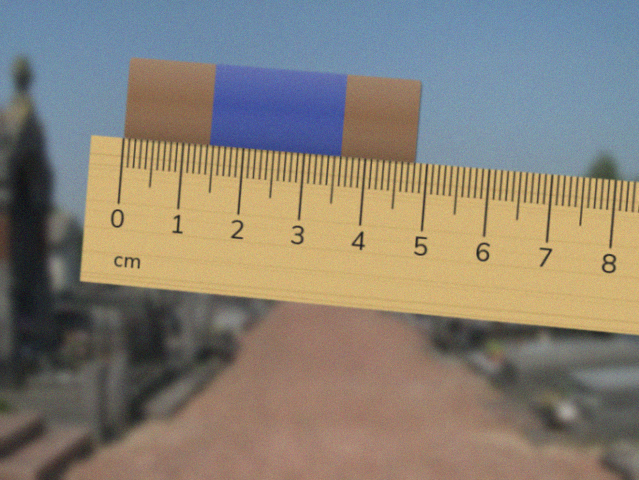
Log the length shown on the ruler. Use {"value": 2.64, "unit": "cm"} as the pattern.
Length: {"value": 4.8, "unit": "cm"}
